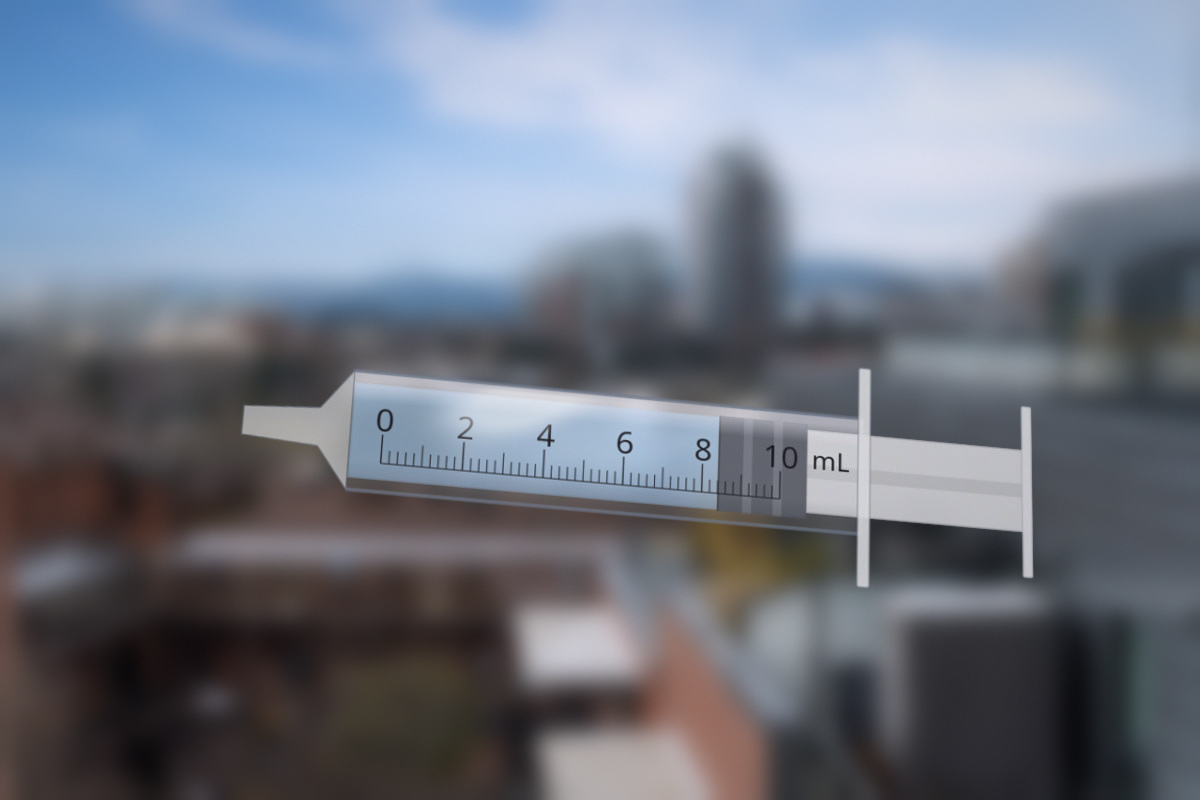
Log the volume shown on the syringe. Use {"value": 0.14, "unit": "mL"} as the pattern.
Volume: {"value": 8.4, "unit": "mL"}
